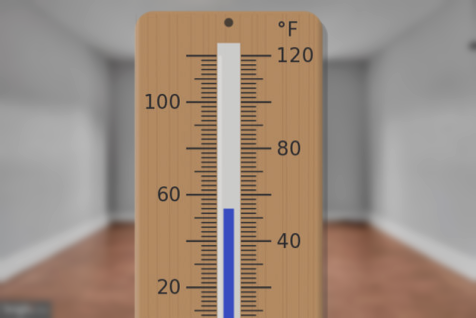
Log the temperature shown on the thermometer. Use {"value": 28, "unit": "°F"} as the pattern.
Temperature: {"value": 54, "unit": "°F"}
